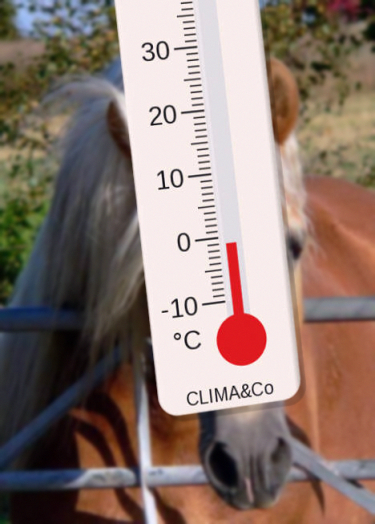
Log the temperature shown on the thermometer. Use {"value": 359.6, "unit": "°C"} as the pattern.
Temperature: {"value": -1, "unit": "°C"}
